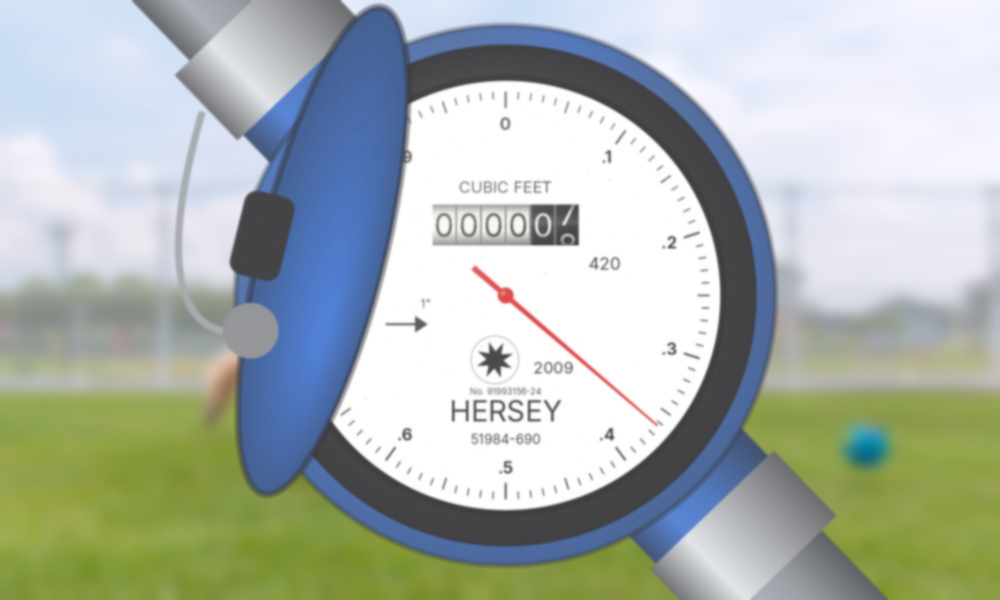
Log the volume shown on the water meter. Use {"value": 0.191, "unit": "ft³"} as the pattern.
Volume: {"value": 7.36, "unit": "ft³"}
